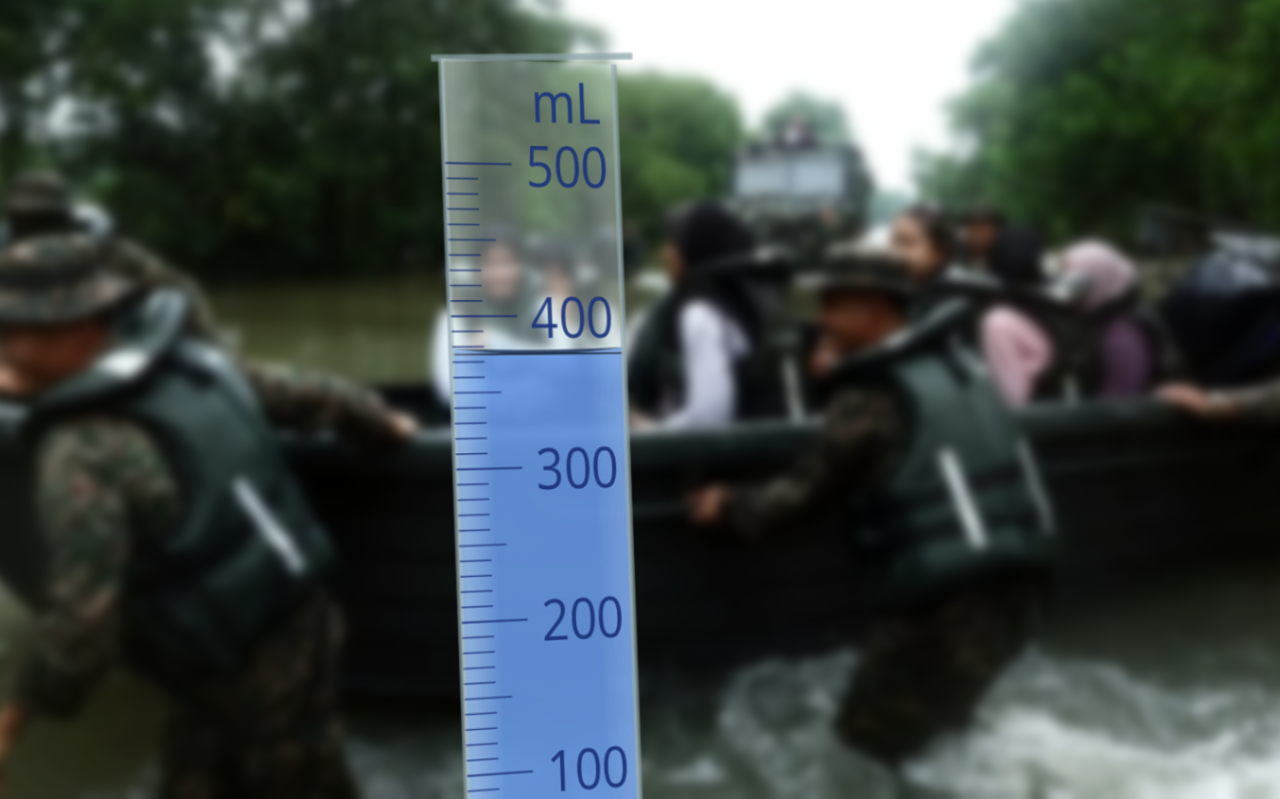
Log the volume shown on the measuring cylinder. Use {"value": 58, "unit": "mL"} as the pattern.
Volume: {"value": 375, "unit": "mL"}
